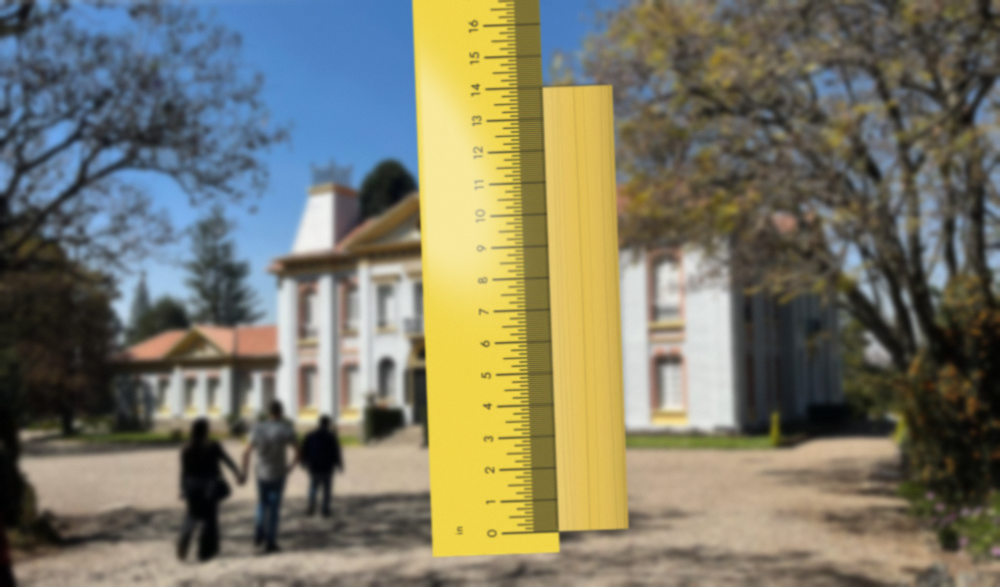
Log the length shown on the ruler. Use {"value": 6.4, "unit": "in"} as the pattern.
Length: {"value": 14, "unit": "in"}
